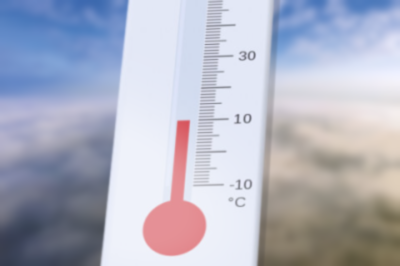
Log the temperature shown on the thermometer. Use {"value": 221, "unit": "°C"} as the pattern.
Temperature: {"value": 10, "unit": "°C"}
